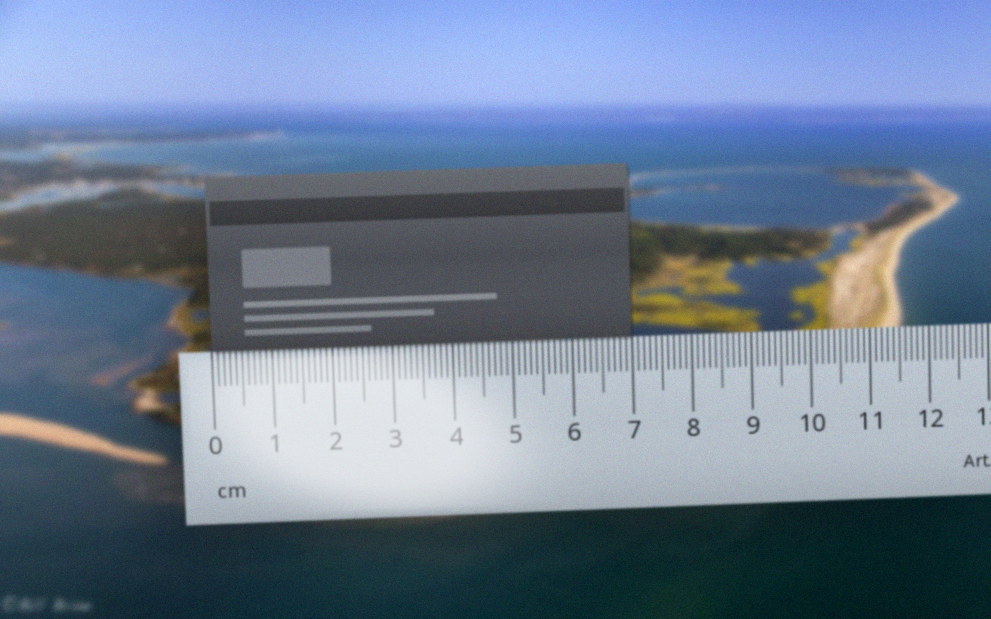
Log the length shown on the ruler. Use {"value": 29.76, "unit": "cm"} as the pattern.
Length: {"value": 7, "unit": "cm"}
